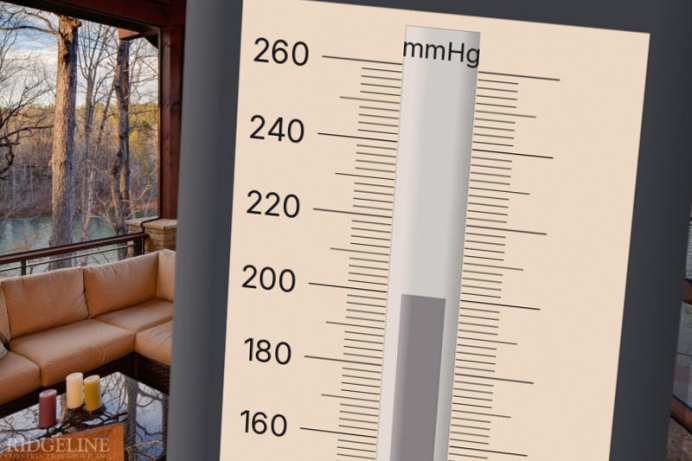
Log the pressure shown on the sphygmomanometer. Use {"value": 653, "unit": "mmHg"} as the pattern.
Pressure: {"value": 200, "unit": "mmHg"}
